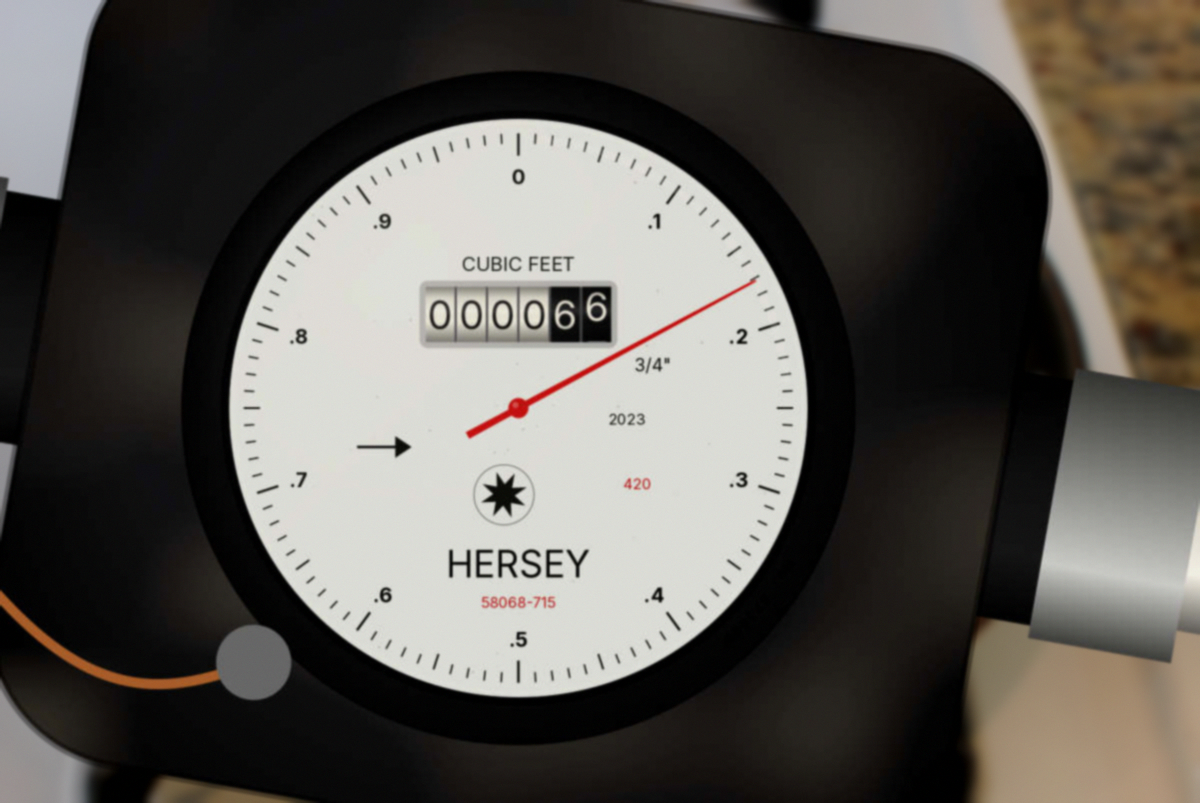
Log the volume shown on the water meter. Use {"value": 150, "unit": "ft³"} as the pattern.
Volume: {"value": 66.17, "unit": "ft³"}
